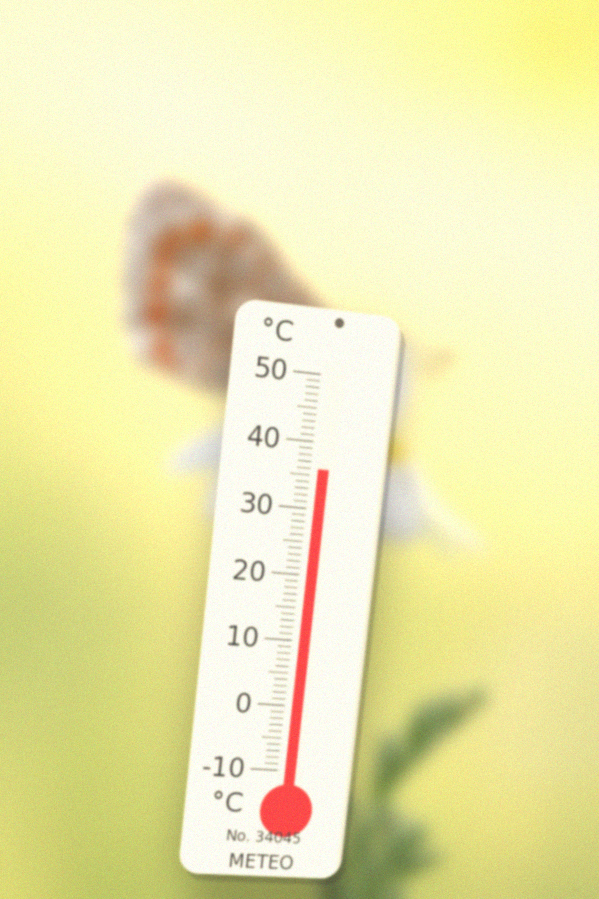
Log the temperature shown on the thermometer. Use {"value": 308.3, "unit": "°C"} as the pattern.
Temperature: {"value": 36, "unit": "°C"}
